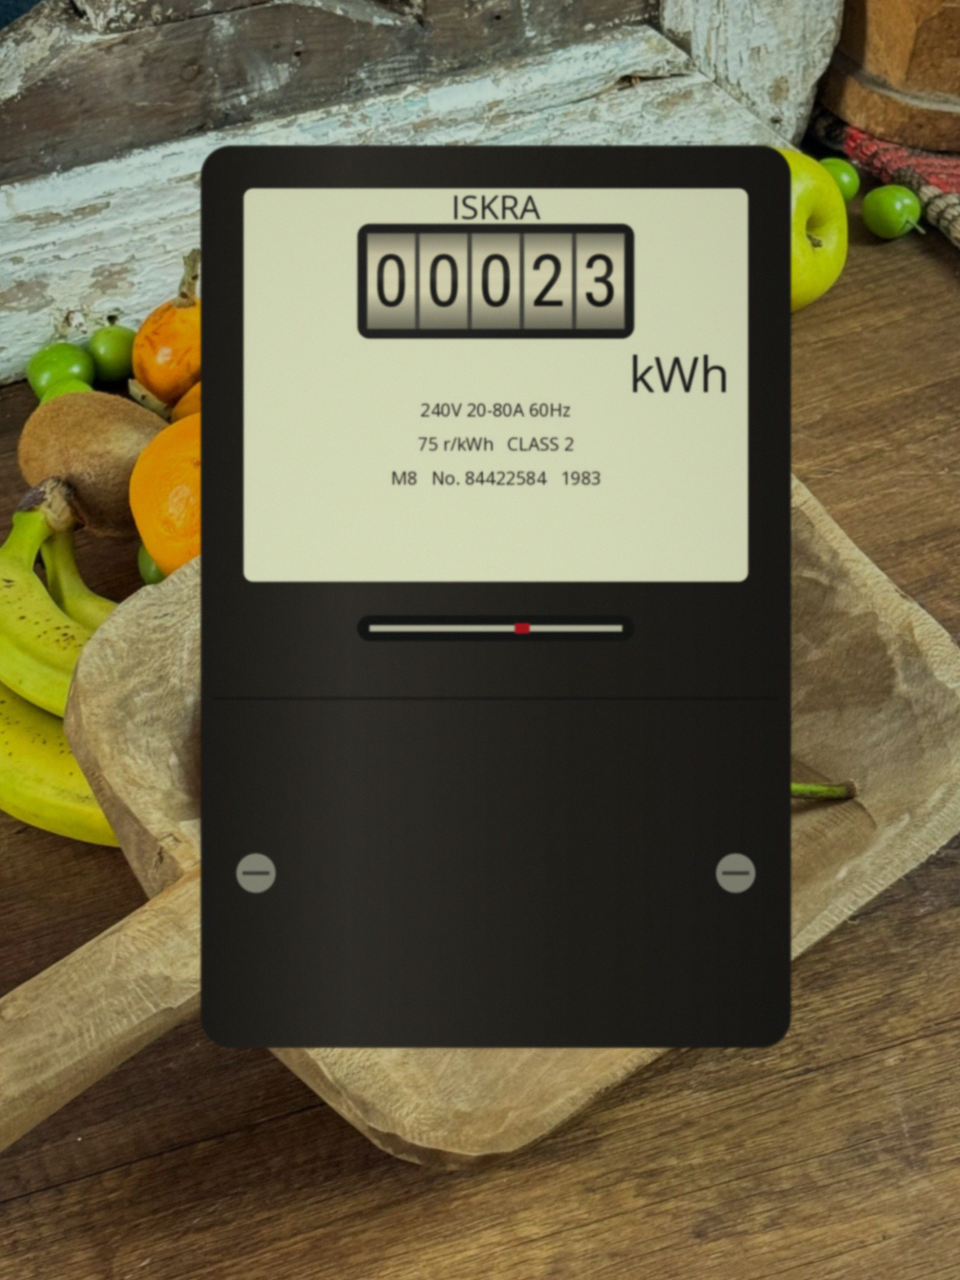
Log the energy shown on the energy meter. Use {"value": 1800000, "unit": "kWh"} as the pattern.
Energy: {"value": 23, "unit": "kWh"}
